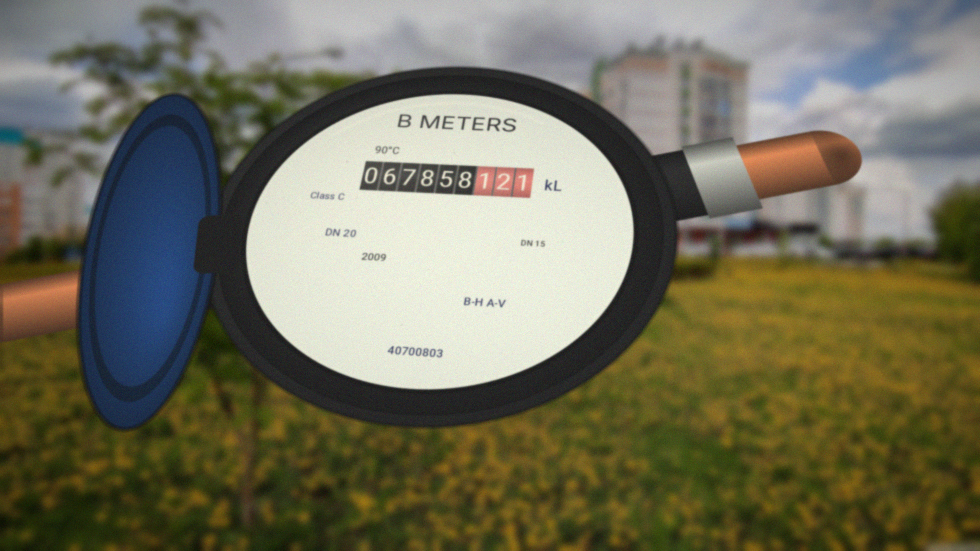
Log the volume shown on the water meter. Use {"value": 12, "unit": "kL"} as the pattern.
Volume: {"value": 67858.121, "unit": "kL"}
